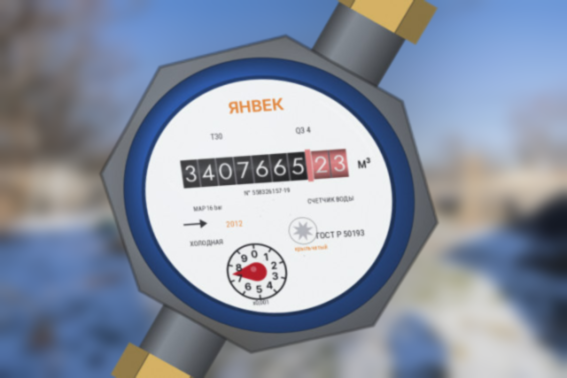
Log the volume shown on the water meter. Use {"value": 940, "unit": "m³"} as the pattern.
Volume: {"value": 3407665.237, "unit": "m³"}
